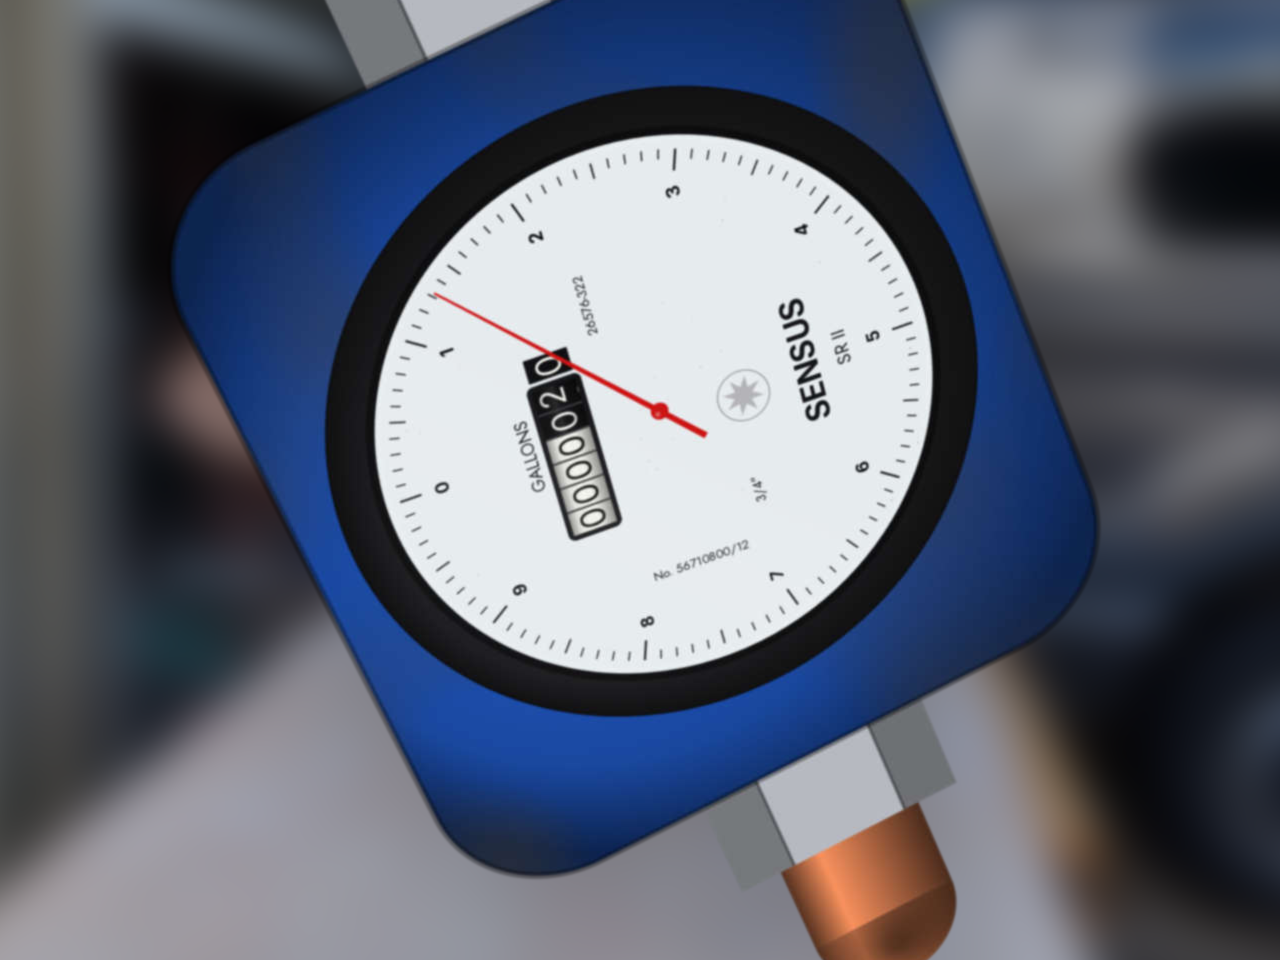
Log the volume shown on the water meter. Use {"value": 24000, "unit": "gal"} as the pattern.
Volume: {"value": 21.3, "unit": "gal"}
